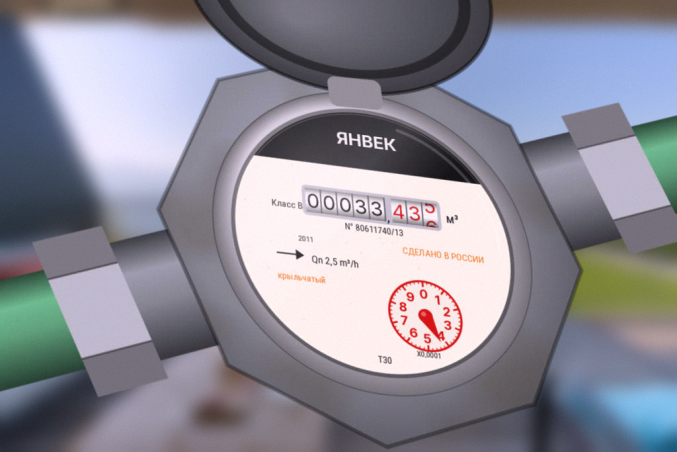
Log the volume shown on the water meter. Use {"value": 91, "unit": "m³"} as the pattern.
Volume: {"value": 33.4354, "unit": "m³"}
